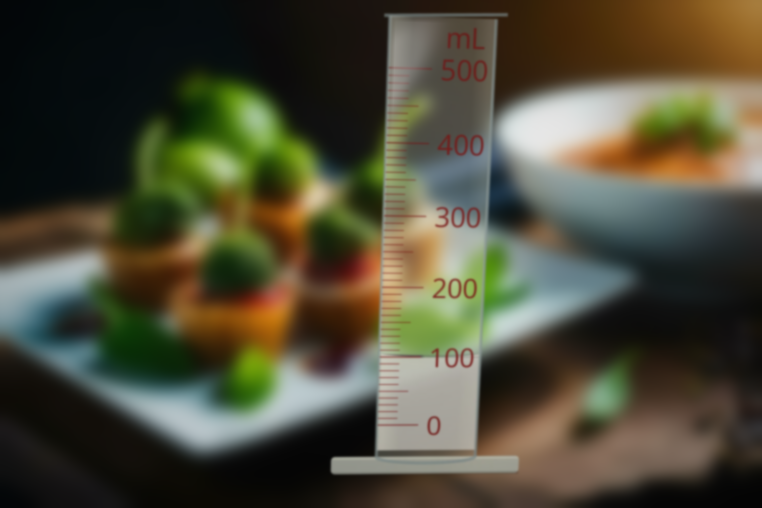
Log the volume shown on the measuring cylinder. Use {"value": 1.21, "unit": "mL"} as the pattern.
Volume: {"value": 100, "unit": "mL"}
